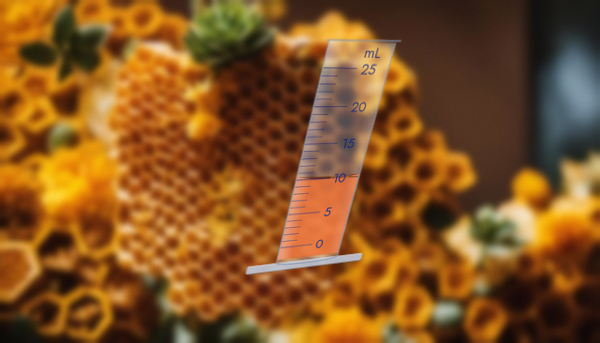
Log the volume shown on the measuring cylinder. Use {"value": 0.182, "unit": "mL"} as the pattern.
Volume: {"value": 10, "unit": "mL"}
